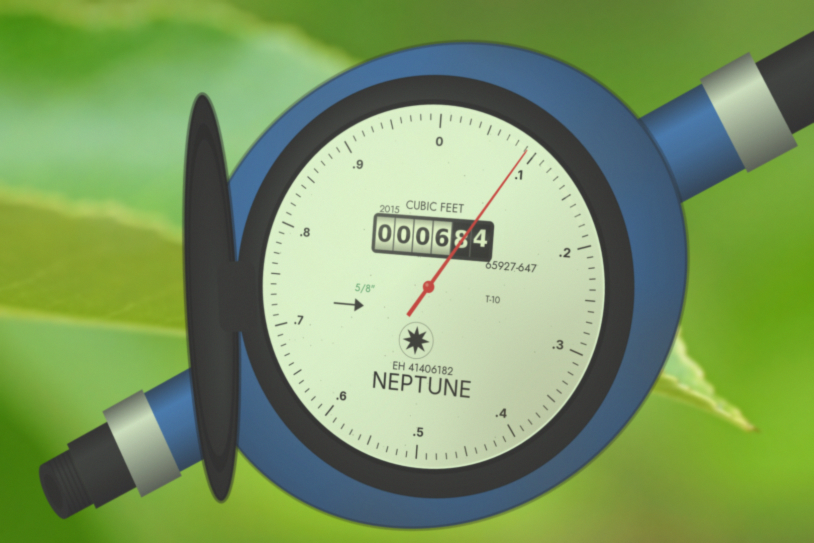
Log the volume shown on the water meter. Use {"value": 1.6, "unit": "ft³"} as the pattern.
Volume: {"value": 684.09, "unit": "ft³"}
